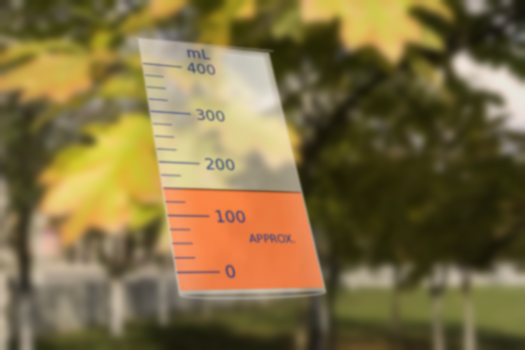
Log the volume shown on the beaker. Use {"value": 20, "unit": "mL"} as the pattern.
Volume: {"value": 150, "unit": "mL"}
